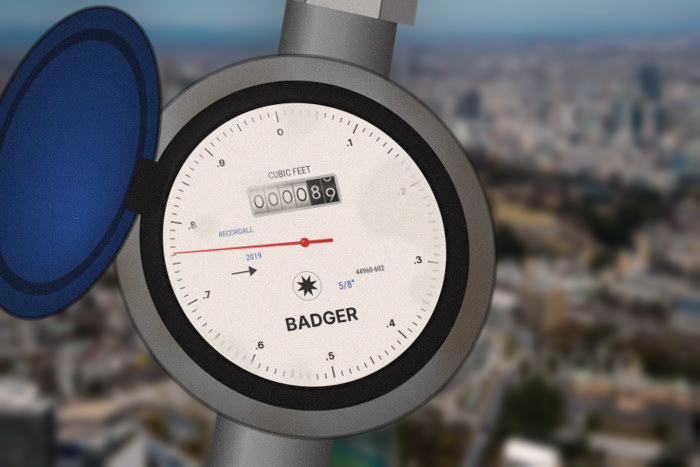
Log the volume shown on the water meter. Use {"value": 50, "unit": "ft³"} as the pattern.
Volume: {"value": 88.76, "unit": "ft³"}
